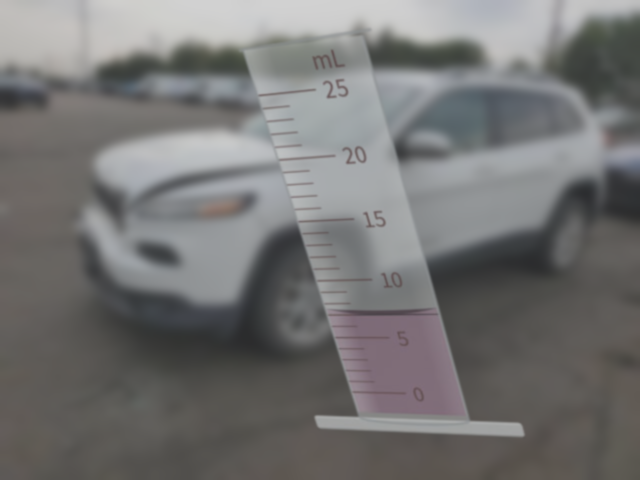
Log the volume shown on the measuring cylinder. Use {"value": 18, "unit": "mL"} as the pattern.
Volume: {"value": 7, "unit": "mL"}
